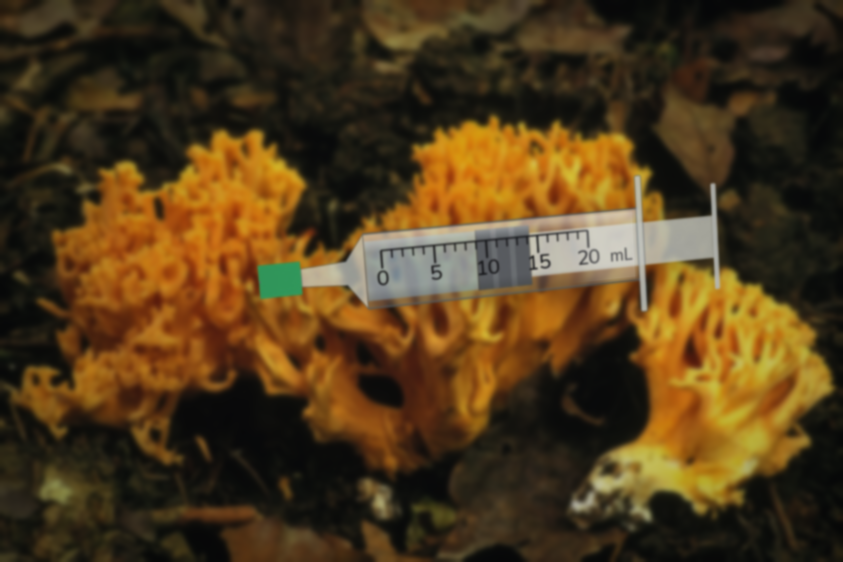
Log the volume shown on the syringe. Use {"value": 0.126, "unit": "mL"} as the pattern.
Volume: {"value": 9, "unit": "mL"}
